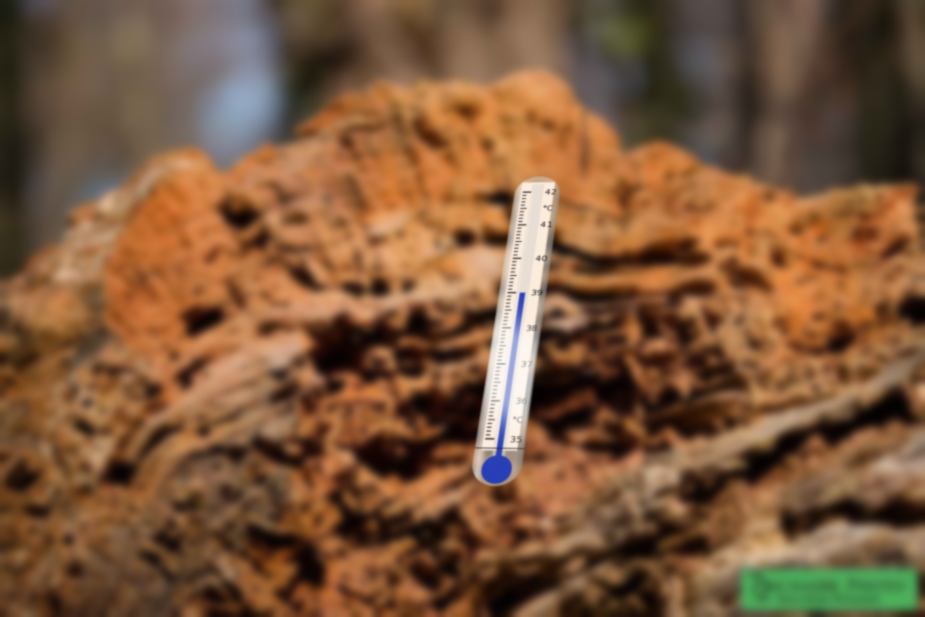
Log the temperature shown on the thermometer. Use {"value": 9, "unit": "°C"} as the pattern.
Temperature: {"value": 39, "unit": "°C"}
